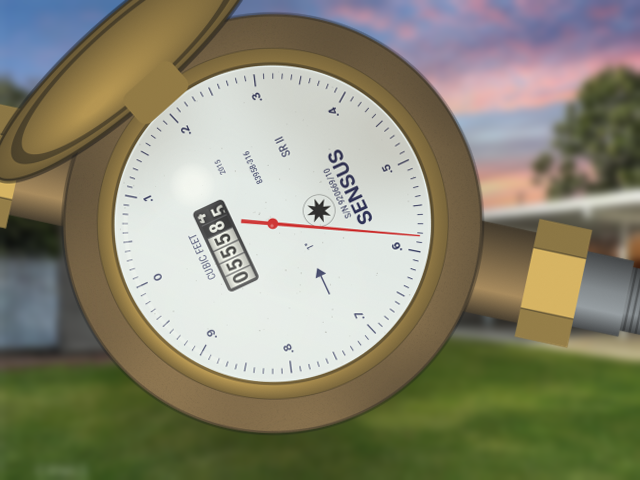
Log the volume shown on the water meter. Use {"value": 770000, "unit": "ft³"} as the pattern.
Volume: {"value": 55584.58, "unit": "ft³"}
